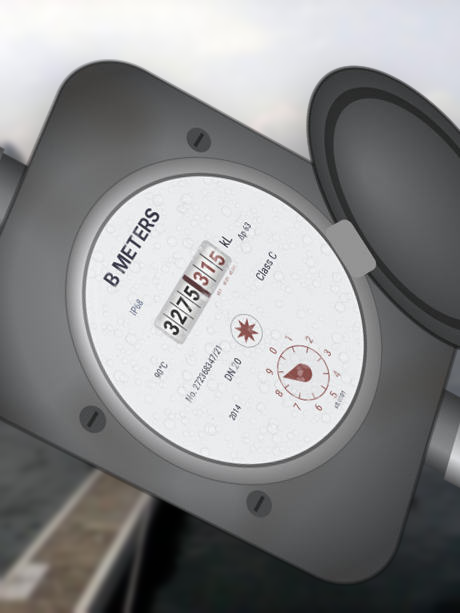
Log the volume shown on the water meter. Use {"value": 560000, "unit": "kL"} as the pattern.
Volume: {"value": 3275.3148, "unit": "kL"}
